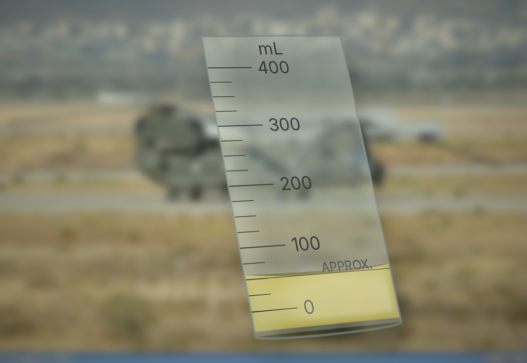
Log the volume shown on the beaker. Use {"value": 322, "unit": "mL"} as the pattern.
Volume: {"value": 50, "unit": "mL"}
